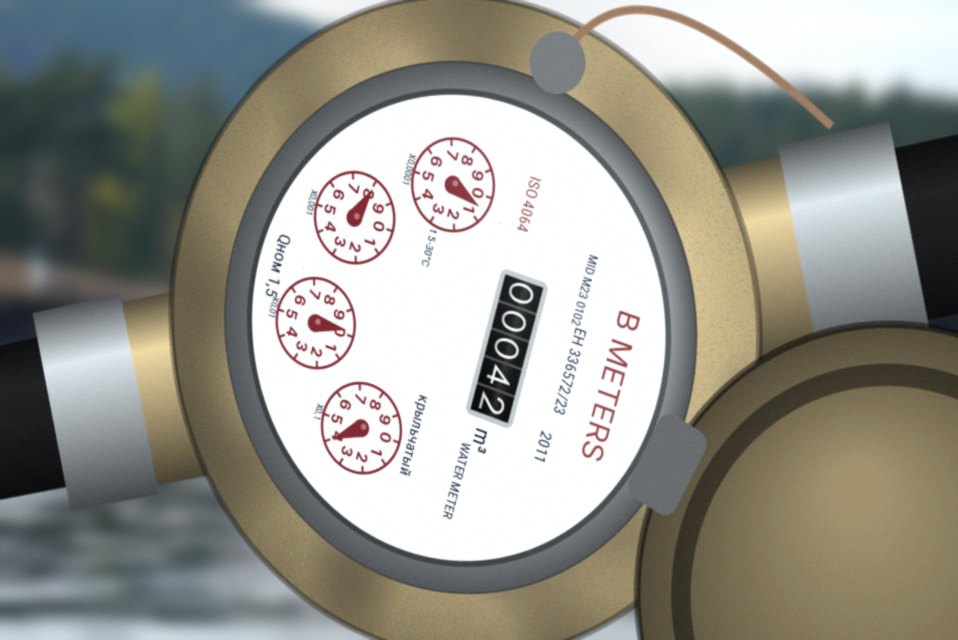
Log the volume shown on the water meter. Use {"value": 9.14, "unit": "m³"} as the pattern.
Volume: {"value": 42.3980, "unit": "m³"}
